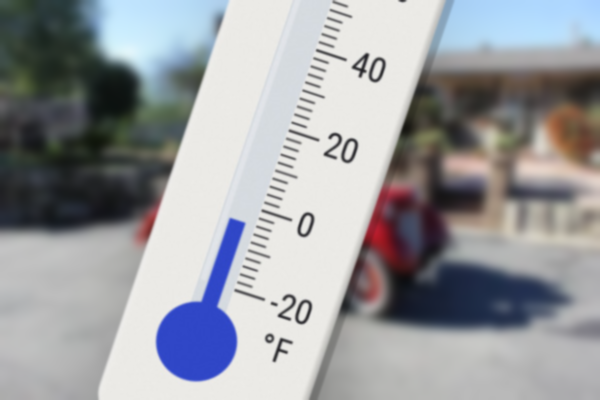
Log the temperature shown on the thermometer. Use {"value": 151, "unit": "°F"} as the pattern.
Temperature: {"value": -4, "unit": "°F"}
